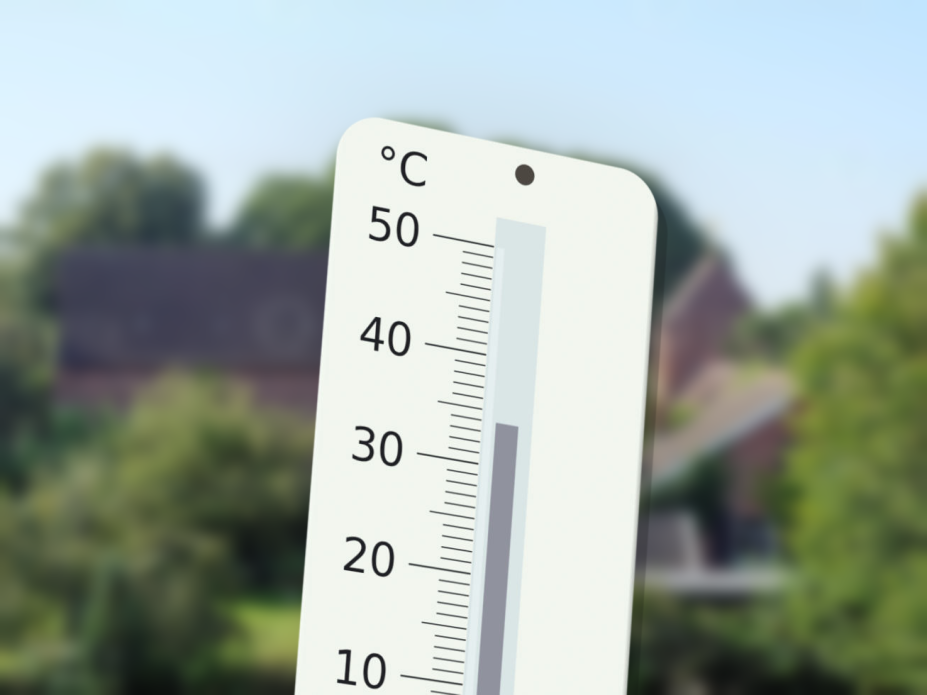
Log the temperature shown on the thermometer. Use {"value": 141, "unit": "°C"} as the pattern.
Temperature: {"value": 34, "unit": "°C"}
